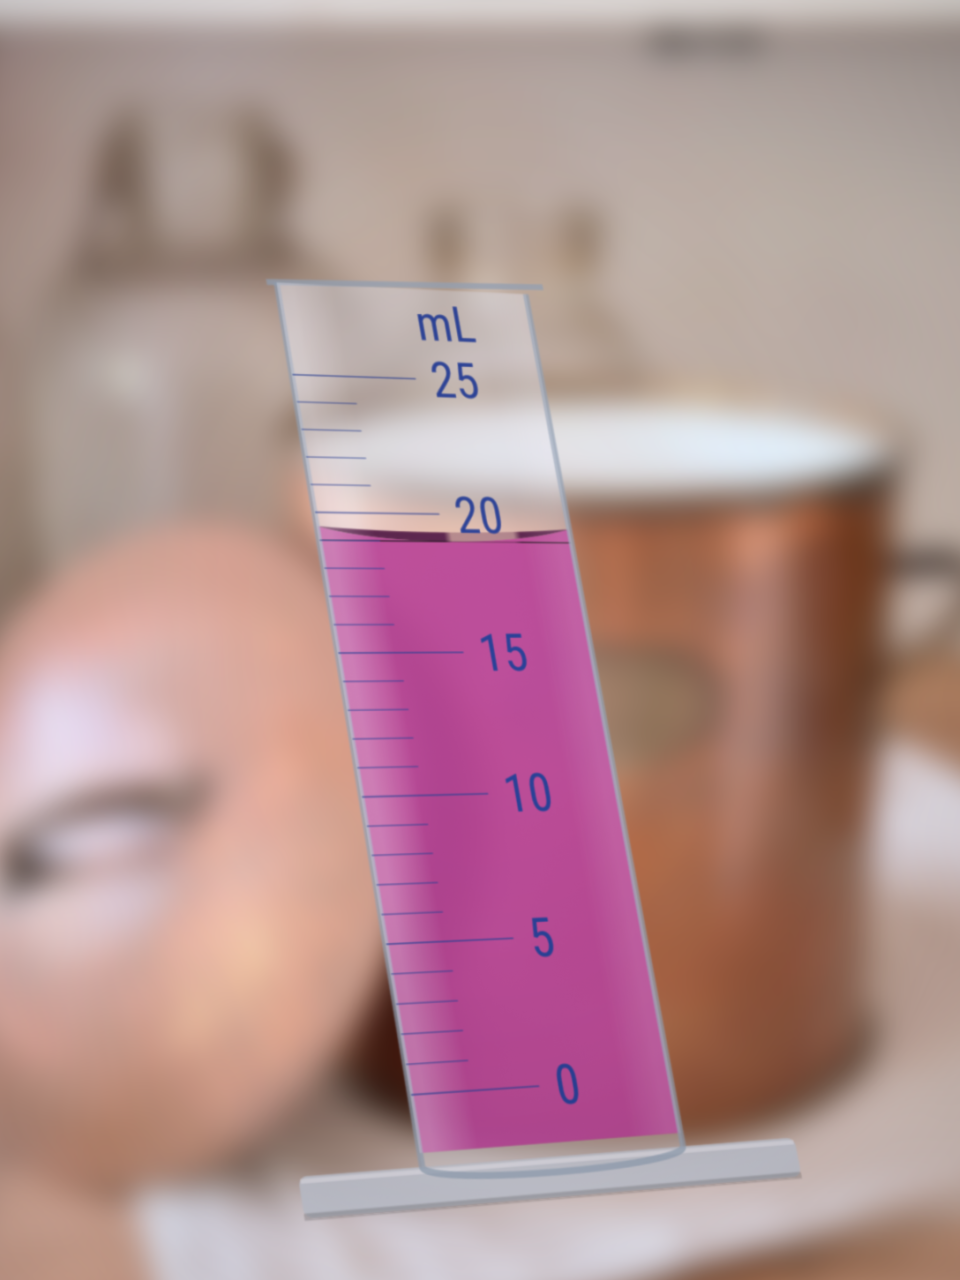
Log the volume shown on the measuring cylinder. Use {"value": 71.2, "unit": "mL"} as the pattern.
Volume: {"value": 19, "unit": "mL"}
